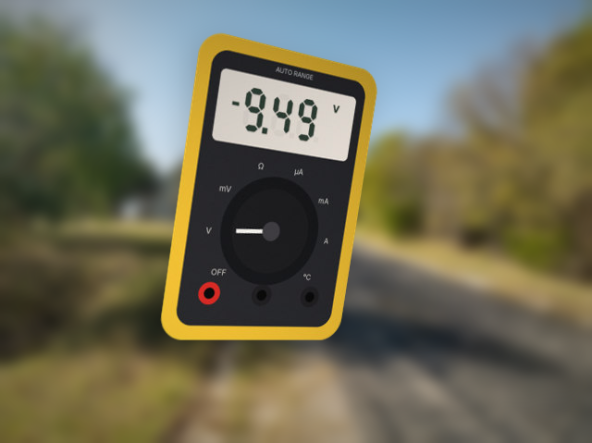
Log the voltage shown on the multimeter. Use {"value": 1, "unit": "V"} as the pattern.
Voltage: {"value": -9.49, "unit": "V"}
